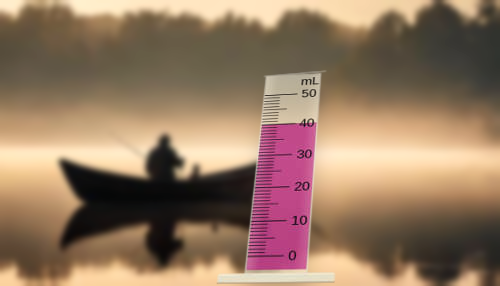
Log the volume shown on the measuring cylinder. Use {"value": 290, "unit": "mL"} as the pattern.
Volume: {"value": 40, "unit": "mL"}
